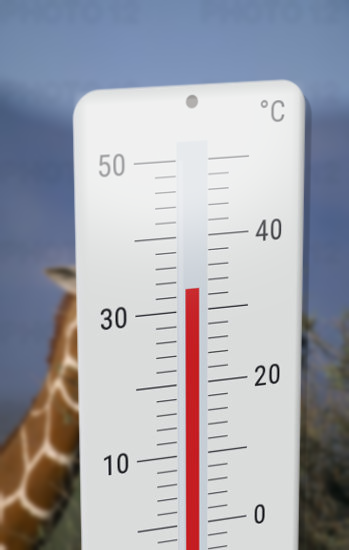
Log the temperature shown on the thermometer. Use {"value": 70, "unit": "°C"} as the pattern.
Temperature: {"value": 33, "unit": "°C"}
